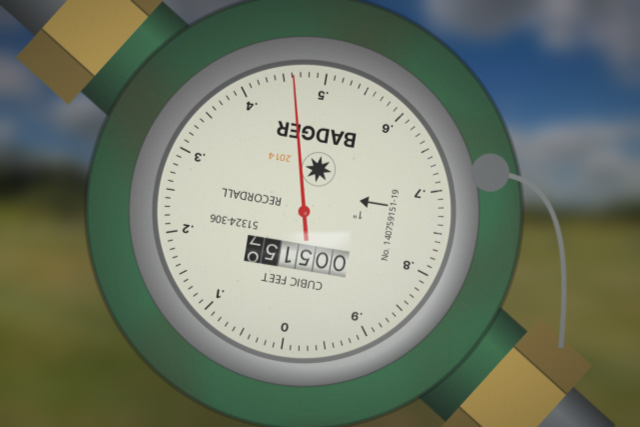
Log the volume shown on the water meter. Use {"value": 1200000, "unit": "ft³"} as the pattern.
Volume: {"value": 5156.46, "unit": "ft³"}
